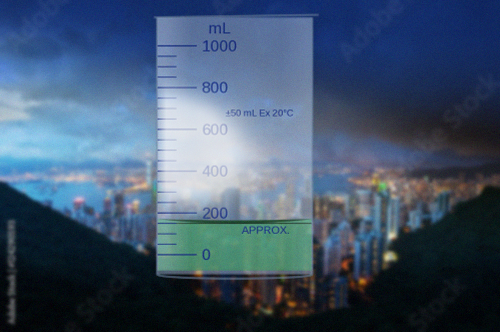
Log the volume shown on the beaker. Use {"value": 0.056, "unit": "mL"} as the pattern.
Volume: {"value": 150, "unit": "mL"}
